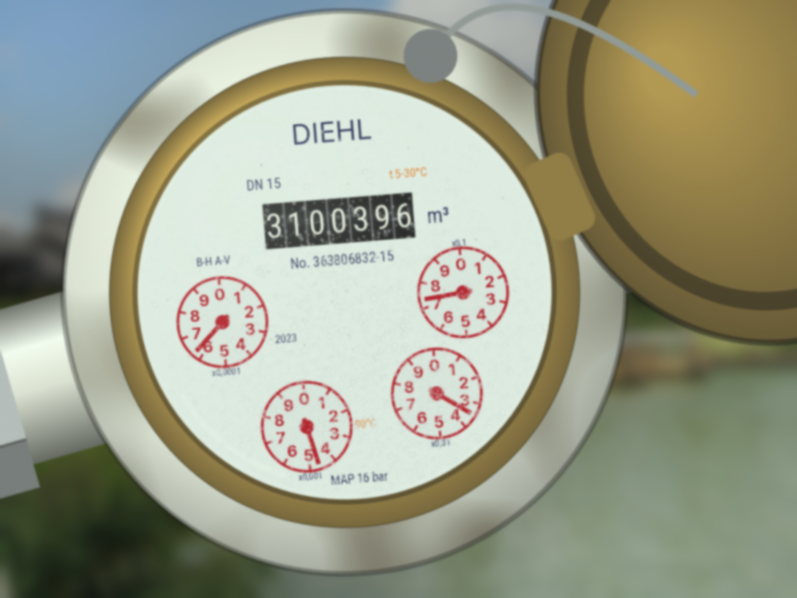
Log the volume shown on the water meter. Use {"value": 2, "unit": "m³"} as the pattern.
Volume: {"value": 3100396.7346, "unit": "m³"}
